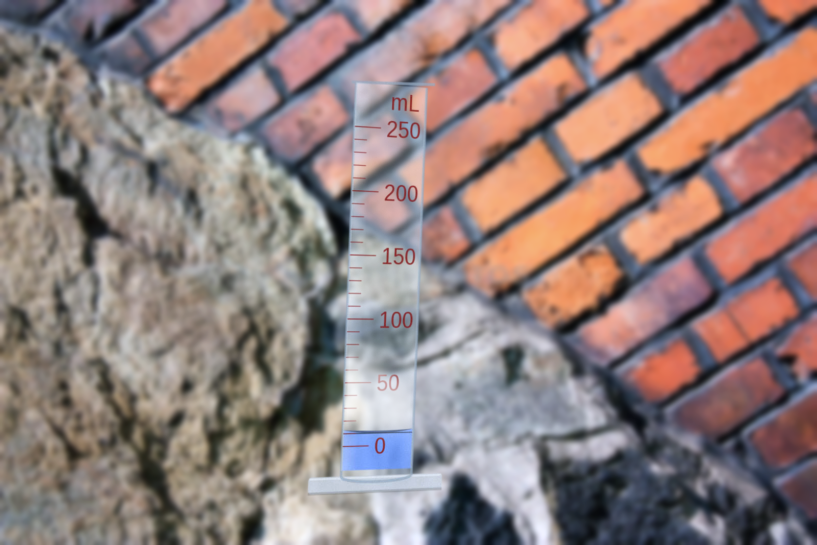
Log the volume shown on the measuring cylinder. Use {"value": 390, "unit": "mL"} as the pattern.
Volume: {"value": 10, "unit": "mL"}
